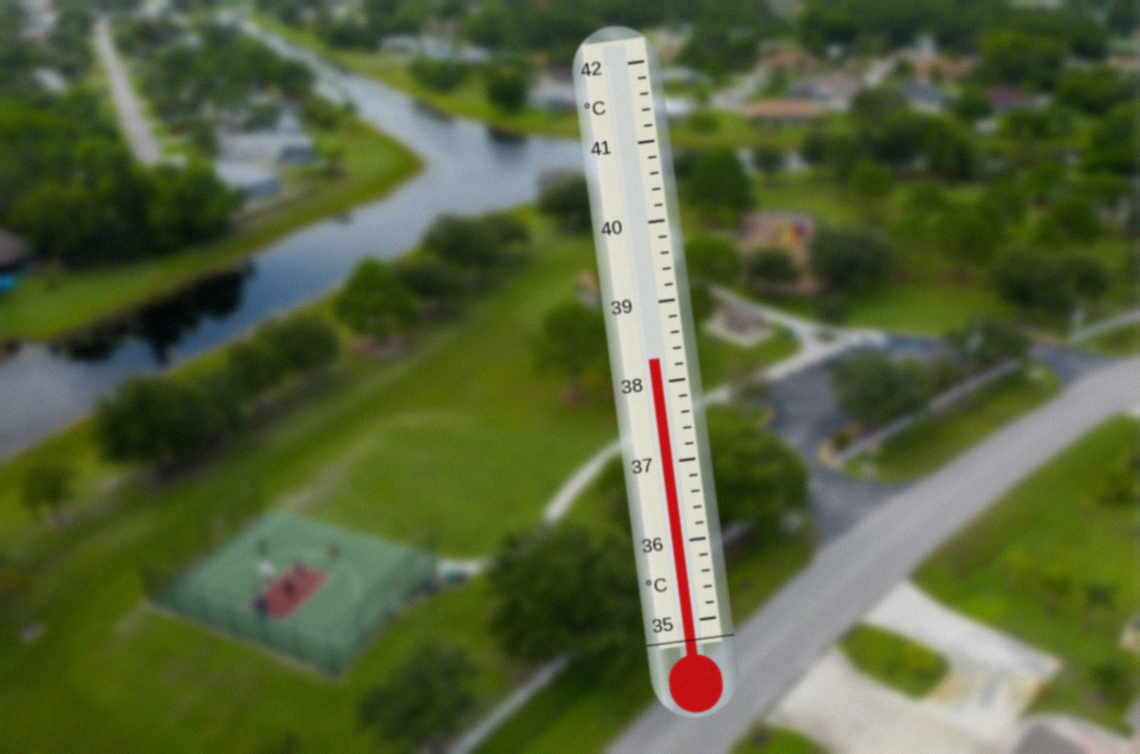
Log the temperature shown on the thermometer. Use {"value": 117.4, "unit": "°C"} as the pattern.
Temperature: {"value": 38.3, "unit": "°C"}
